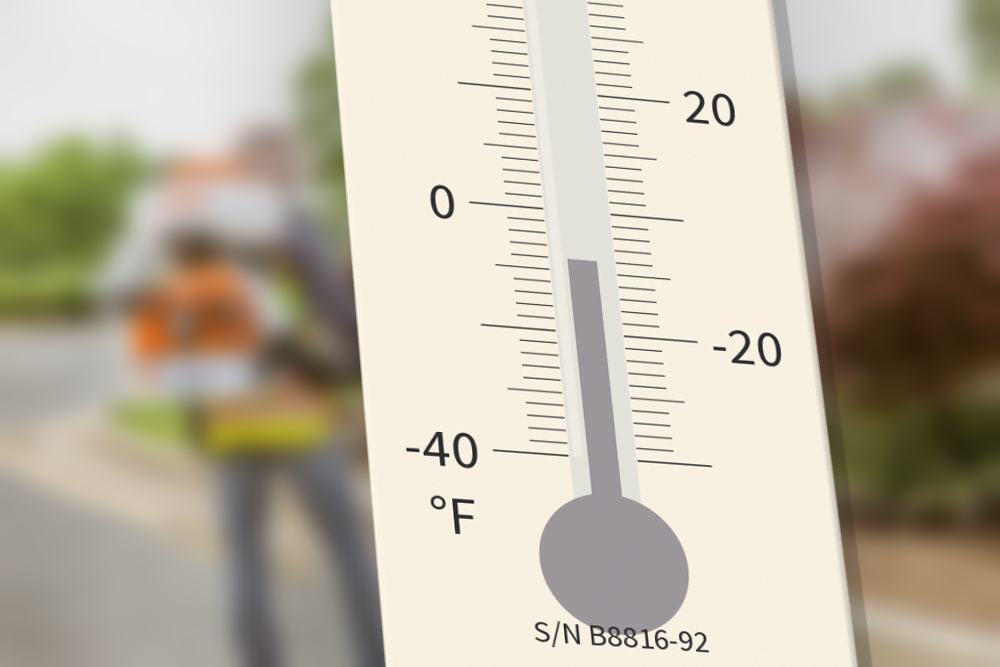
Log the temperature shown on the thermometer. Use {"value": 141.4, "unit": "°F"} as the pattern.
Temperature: {"value": -8, "unit": "°F"}
